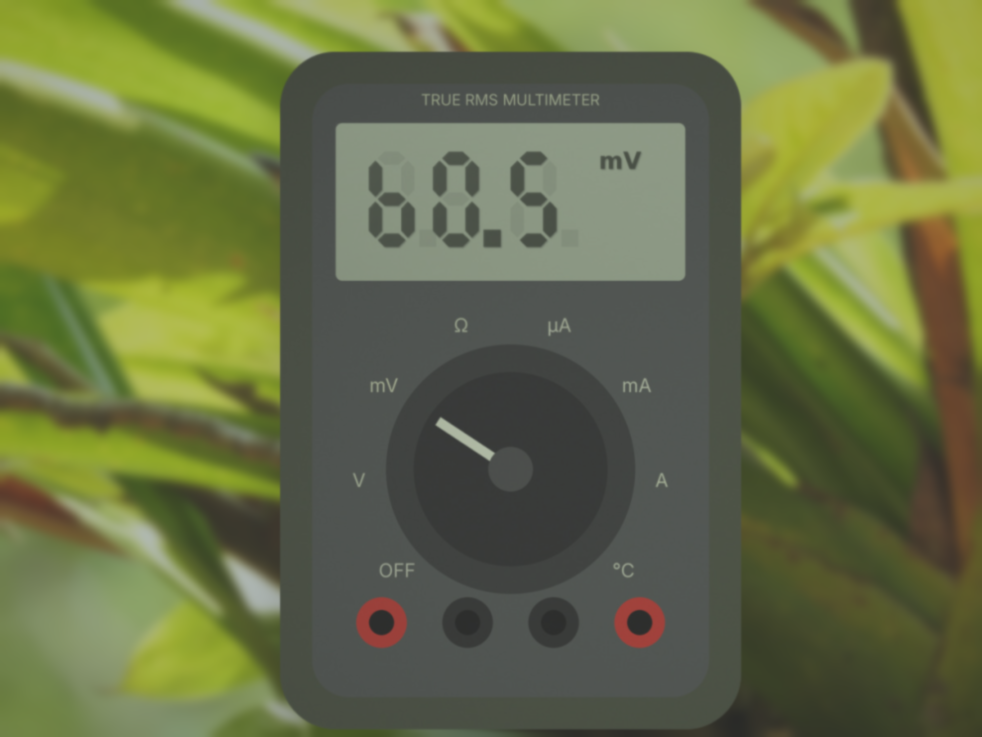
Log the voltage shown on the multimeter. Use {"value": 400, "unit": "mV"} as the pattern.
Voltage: {"value": 60.5, "unit": "mV"}
